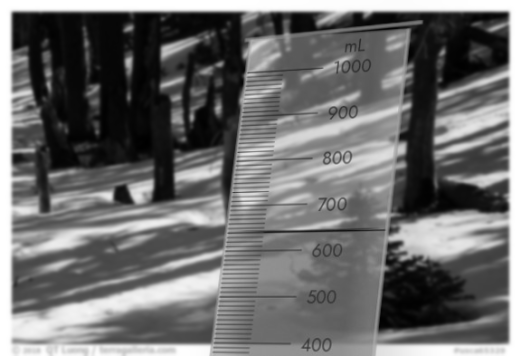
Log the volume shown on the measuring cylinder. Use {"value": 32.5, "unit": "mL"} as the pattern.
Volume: {"value": 640, "unit": "mL"}
